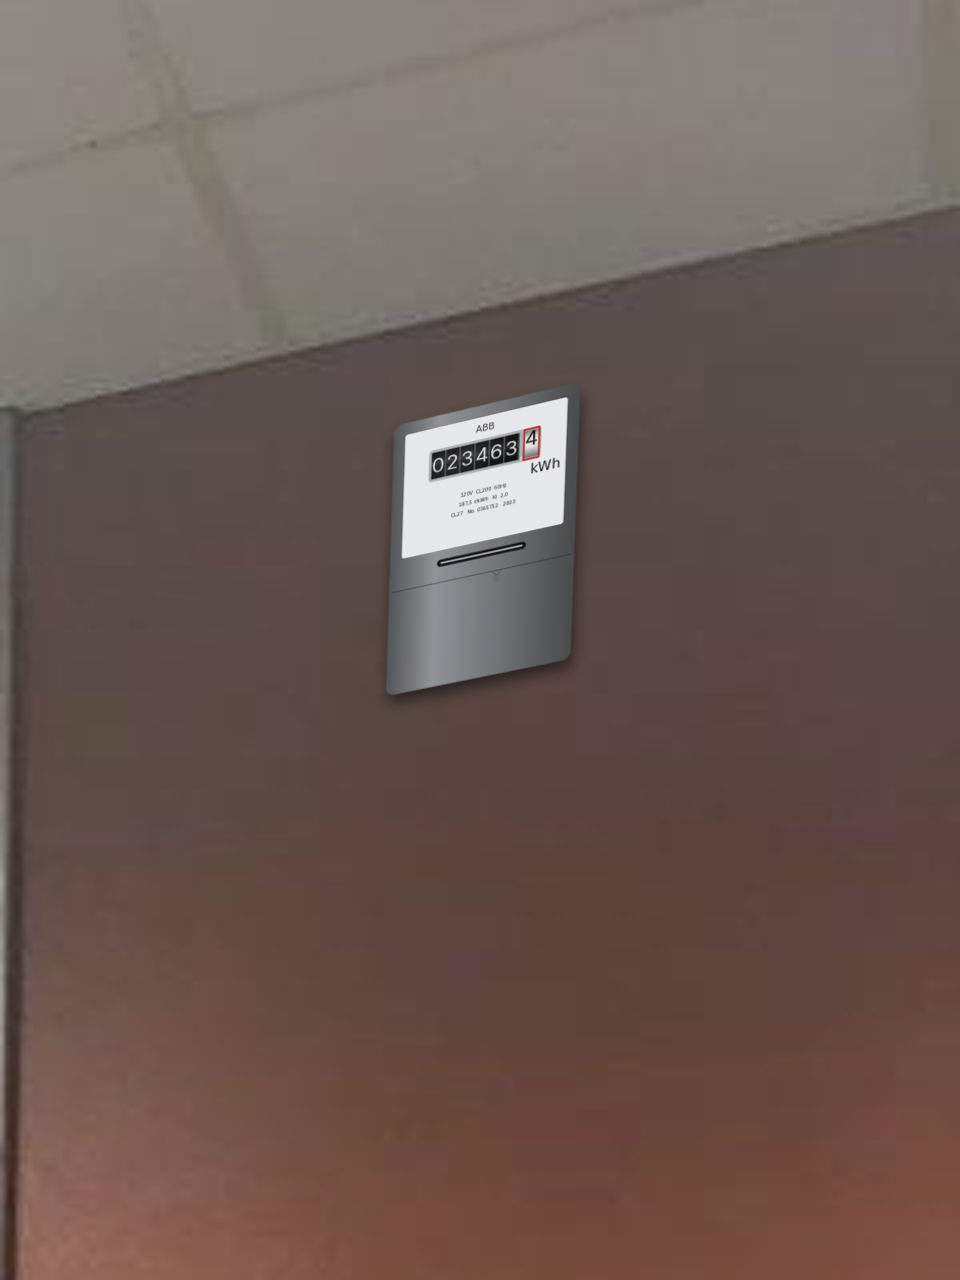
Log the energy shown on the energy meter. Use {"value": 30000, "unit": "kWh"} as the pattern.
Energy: {"value": 23463.4, "unit": "kWh"}
